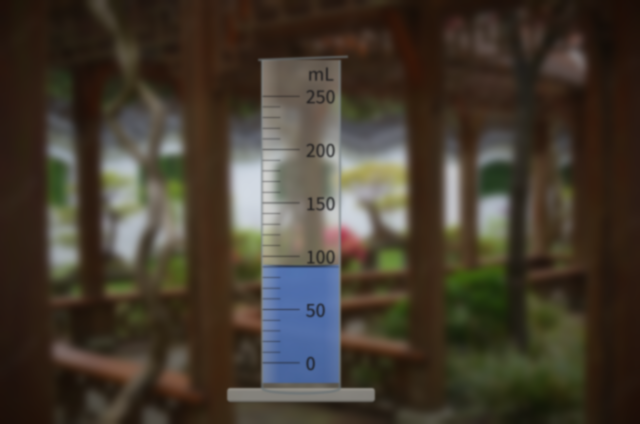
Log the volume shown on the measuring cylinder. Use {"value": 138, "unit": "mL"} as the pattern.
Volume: {"value": 90, "unit": "mL"}
